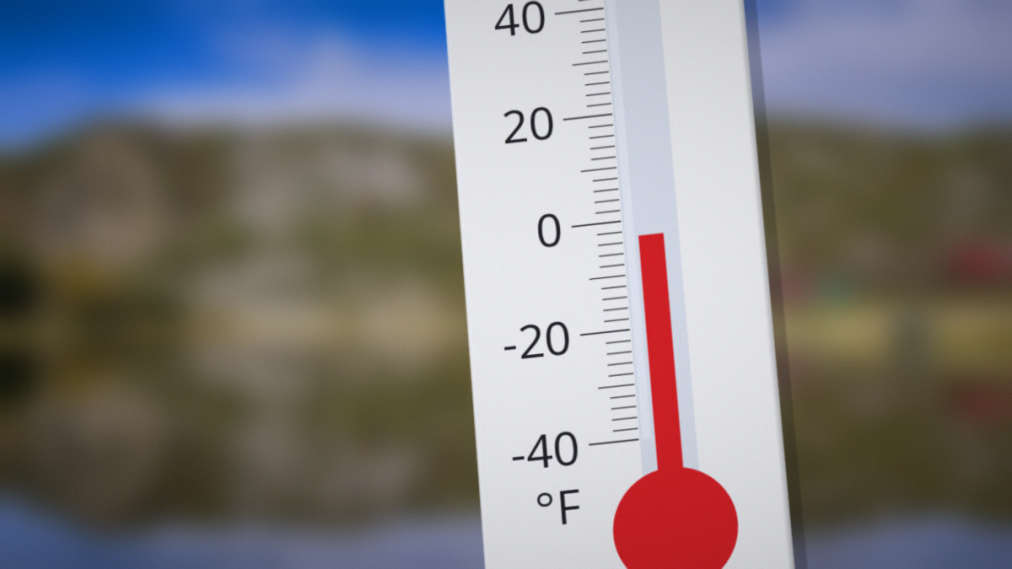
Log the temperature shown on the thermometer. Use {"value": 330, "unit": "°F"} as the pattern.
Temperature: {"value": -3, "unit": "°F"}
